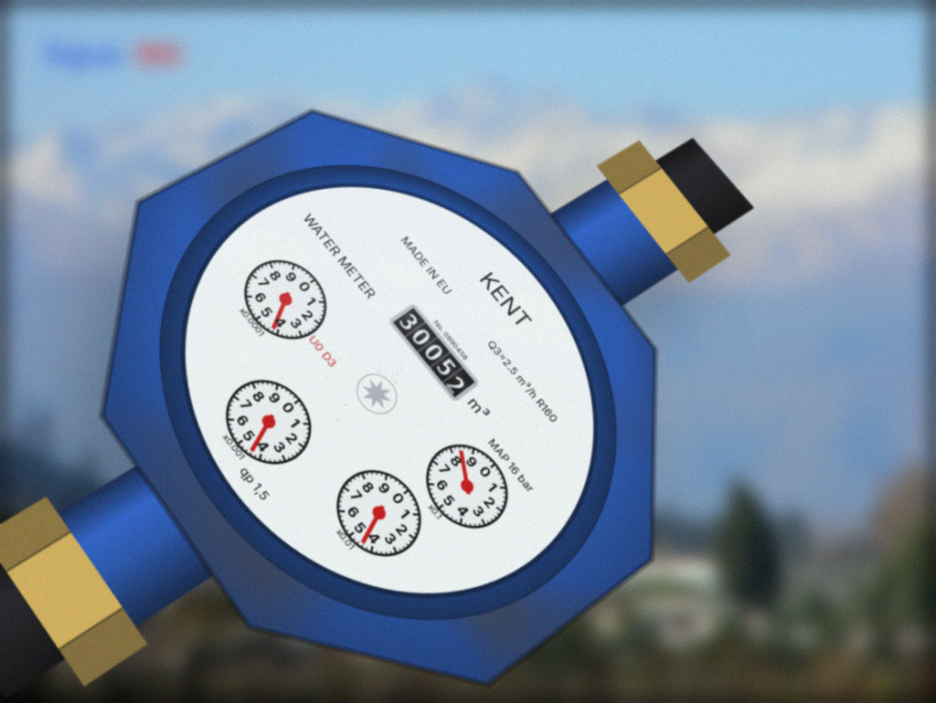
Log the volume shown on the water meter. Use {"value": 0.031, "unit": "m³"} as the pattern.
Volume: {"value": 30051.8444, "unit": "m³"}
